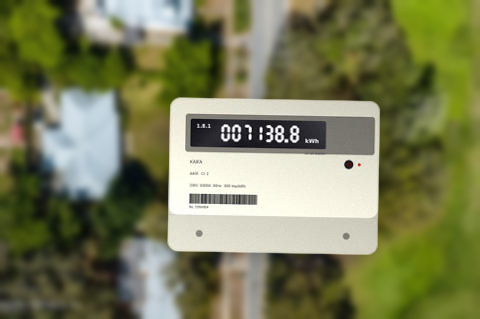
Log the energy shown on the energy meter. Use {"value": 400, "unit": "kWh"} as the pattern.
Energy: {"value": 7138.8, "unit": "kWh"}
